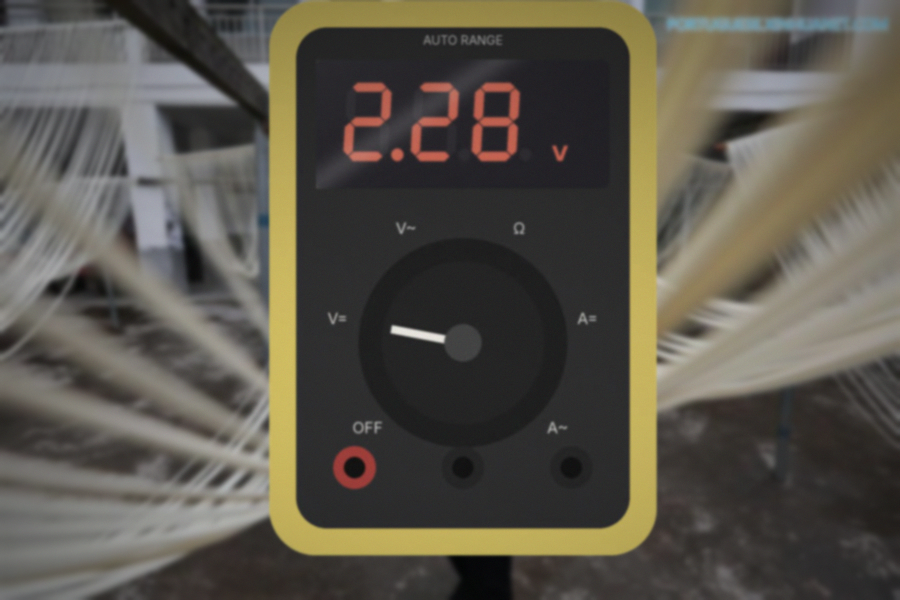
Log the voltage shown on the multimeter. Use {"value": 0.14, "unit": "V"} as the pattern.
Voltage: {"value": 2.28, "unit": "V"}
